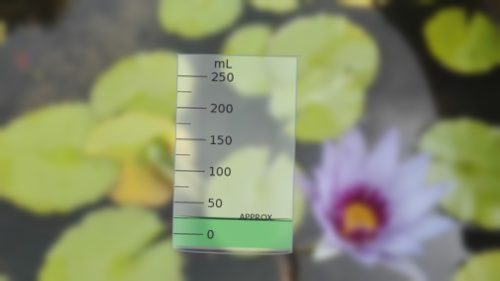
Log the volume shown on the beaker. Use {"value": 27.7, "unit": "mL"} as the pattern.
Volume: {"value": 25, "unit": "mL"}
